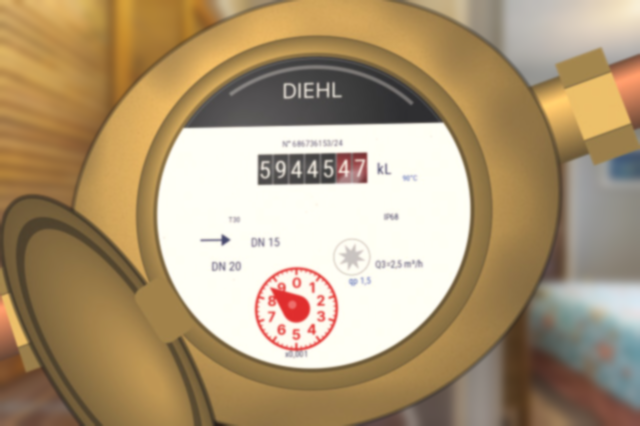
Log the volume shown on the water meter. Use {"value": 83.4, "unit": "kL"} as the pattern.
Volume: {"value": 59445.478, "unit": "kL"}
